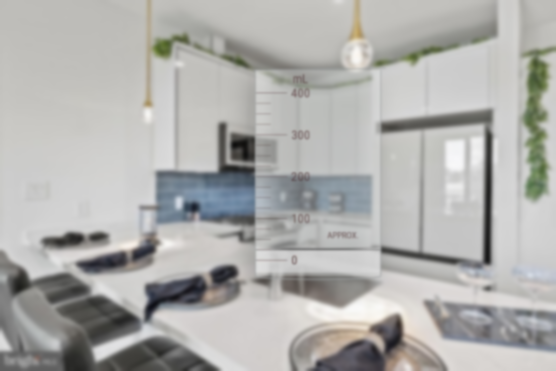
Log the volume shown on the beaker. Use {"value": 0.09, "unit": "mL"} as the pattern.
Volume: {"value": 25, "unit": "mL"}
